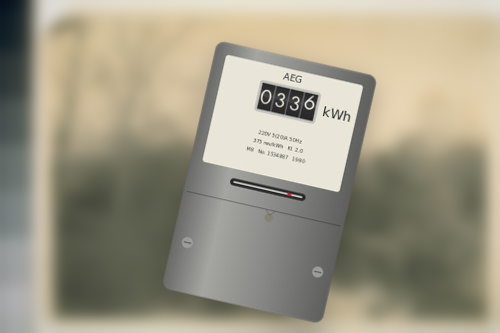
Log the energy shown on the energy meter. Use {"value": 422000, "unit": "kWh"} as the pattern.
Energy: {"value": 336, "unit": "kWh"}
